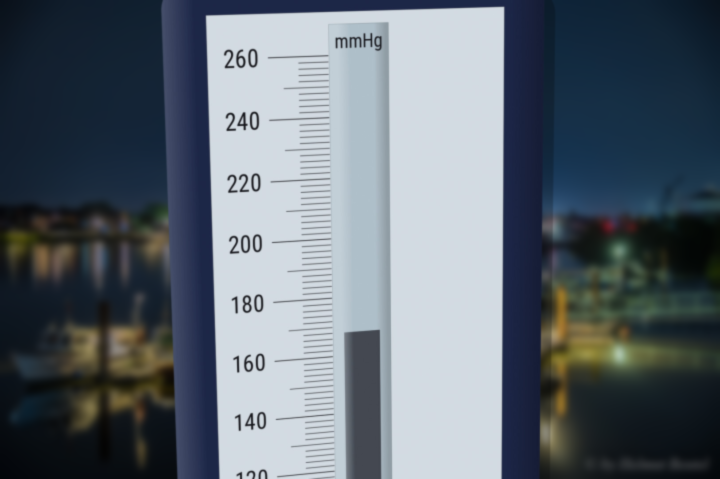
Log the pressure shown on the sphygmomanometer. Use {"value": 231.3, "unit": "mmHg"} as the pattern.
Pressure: {"value": 168, "unit": "mmHg"}
